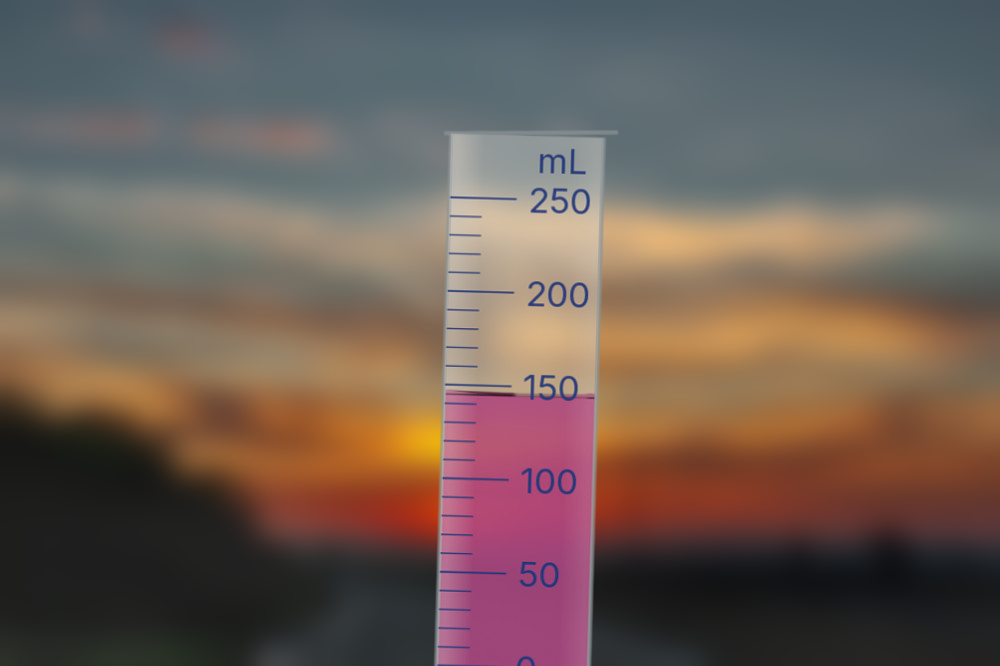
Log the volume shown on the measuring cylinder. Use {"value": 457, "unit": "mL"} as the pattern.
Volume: {"value": 145, "unit": "mL"}
